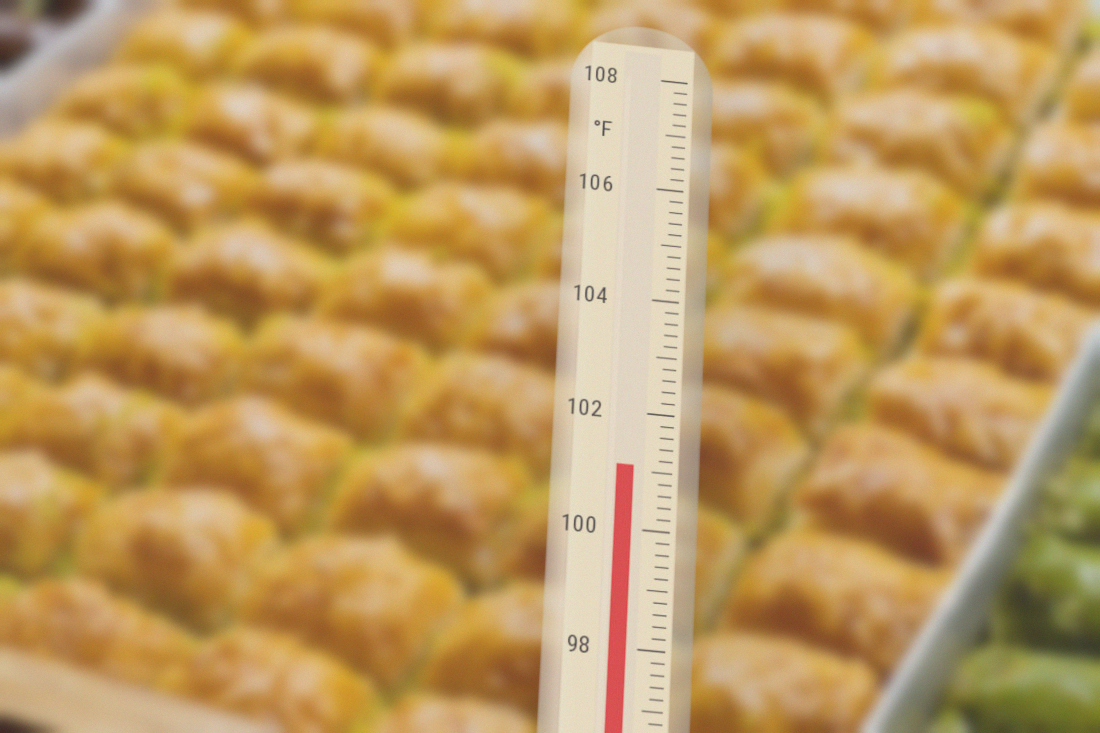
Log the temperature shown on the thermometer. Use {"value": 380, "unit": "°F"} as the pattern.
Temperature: {"value": 101.1, "unit": "°F"}
